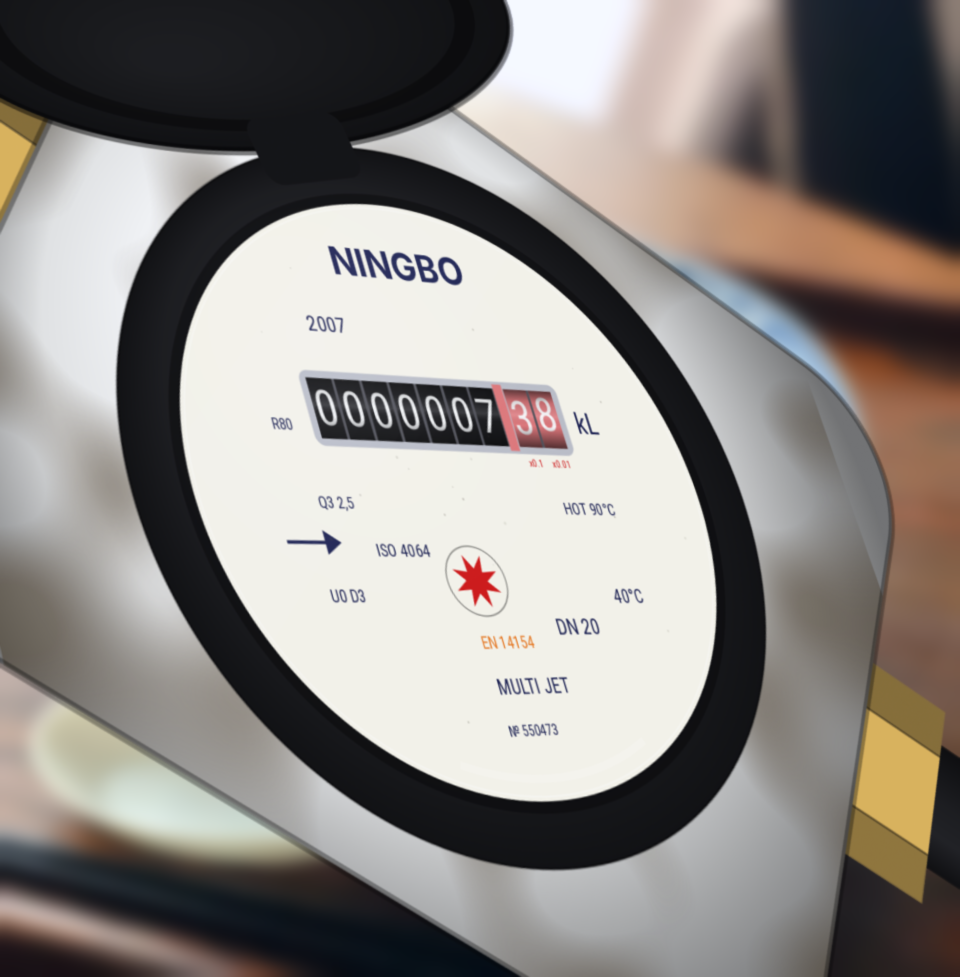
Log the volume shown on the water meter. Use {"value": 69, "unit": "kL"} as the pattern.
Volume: {"value": 7.38, "unit": "kL"}
